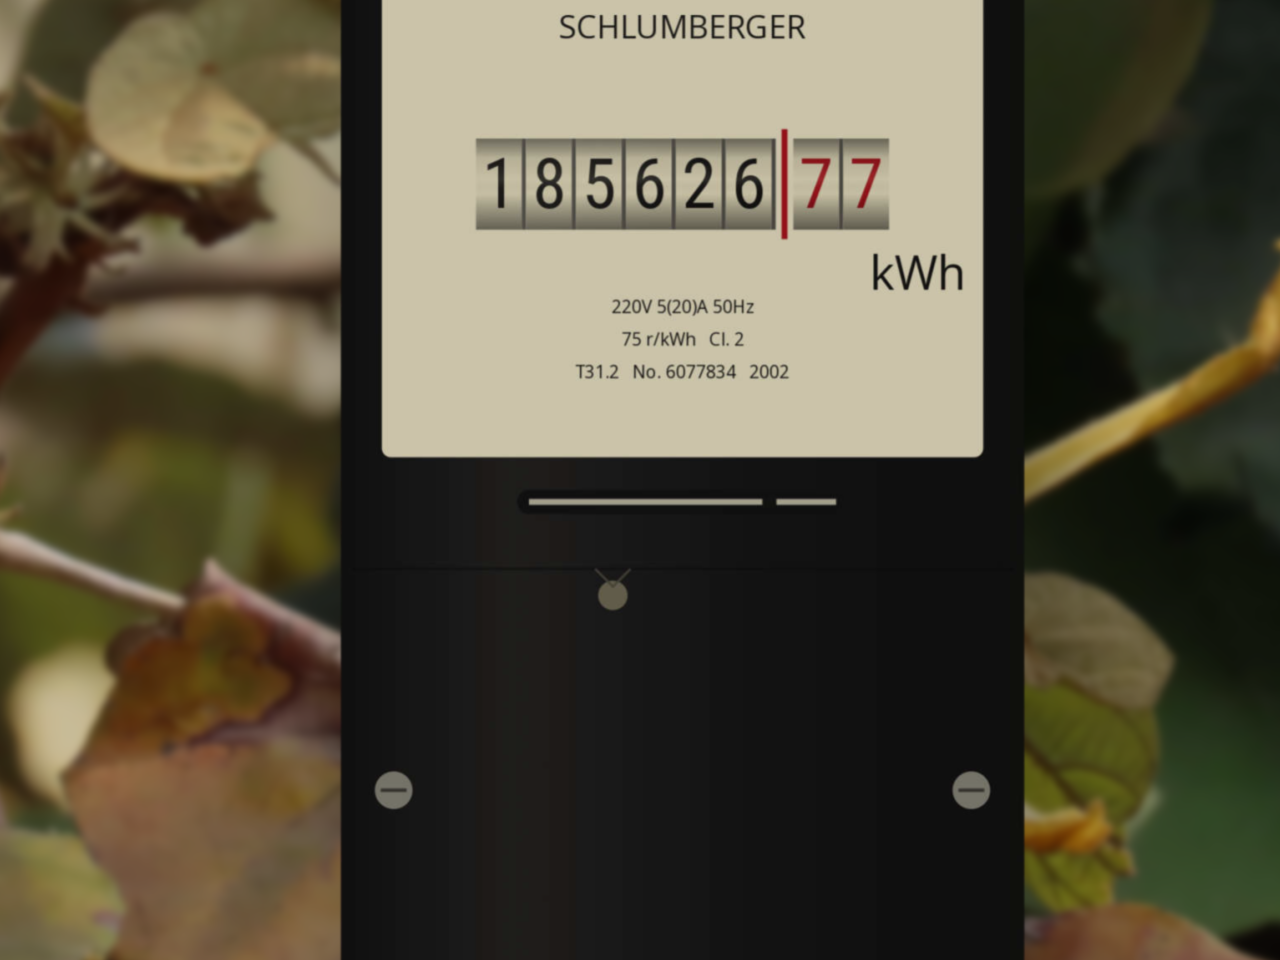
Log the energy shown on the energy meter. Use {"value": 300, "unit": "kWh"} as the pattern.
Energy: {"value": 185626.77, "unit": "kWh"}
